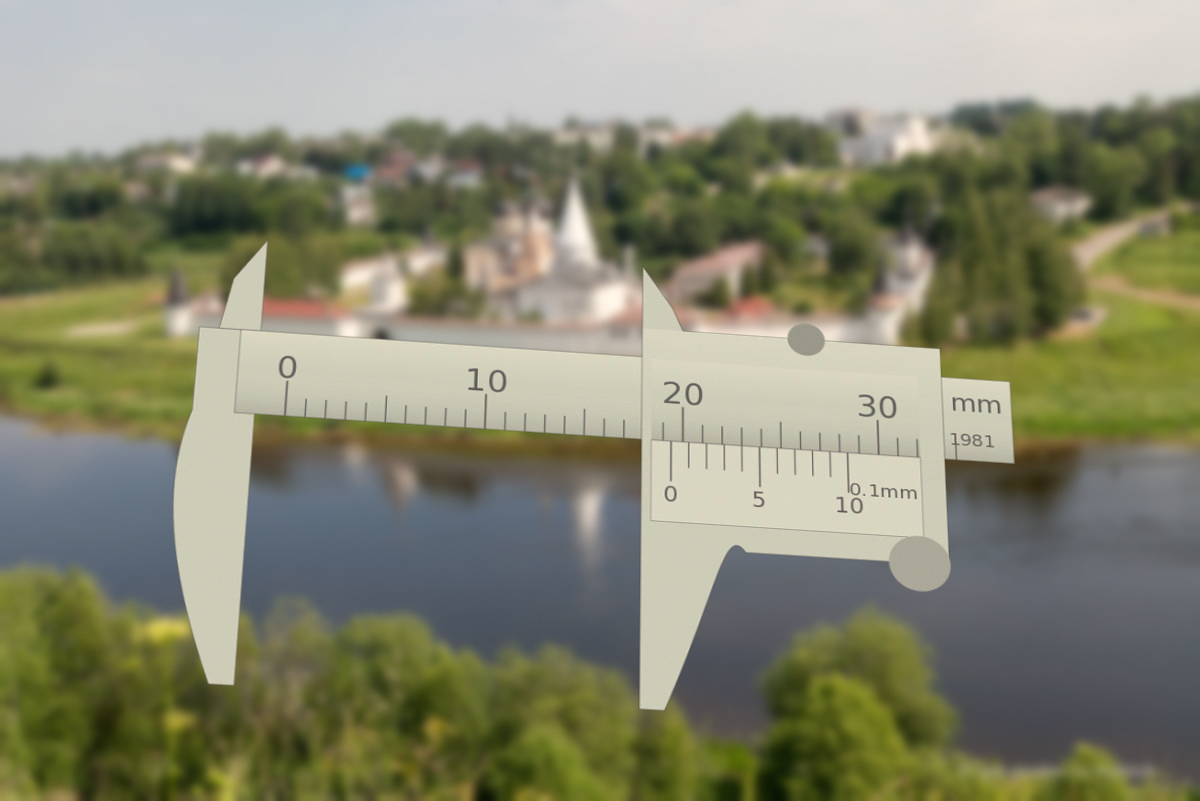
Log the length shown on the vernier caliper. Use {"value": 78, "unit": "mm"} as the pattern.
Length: {"value": 19.4, "unit": "mm"}
